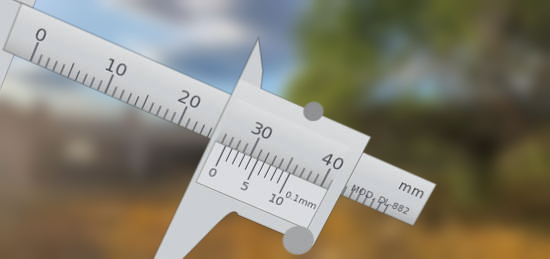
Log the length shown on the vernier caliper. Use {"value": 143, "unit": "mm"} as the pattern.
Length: {"value": 26.6, "unit": "mm"}
